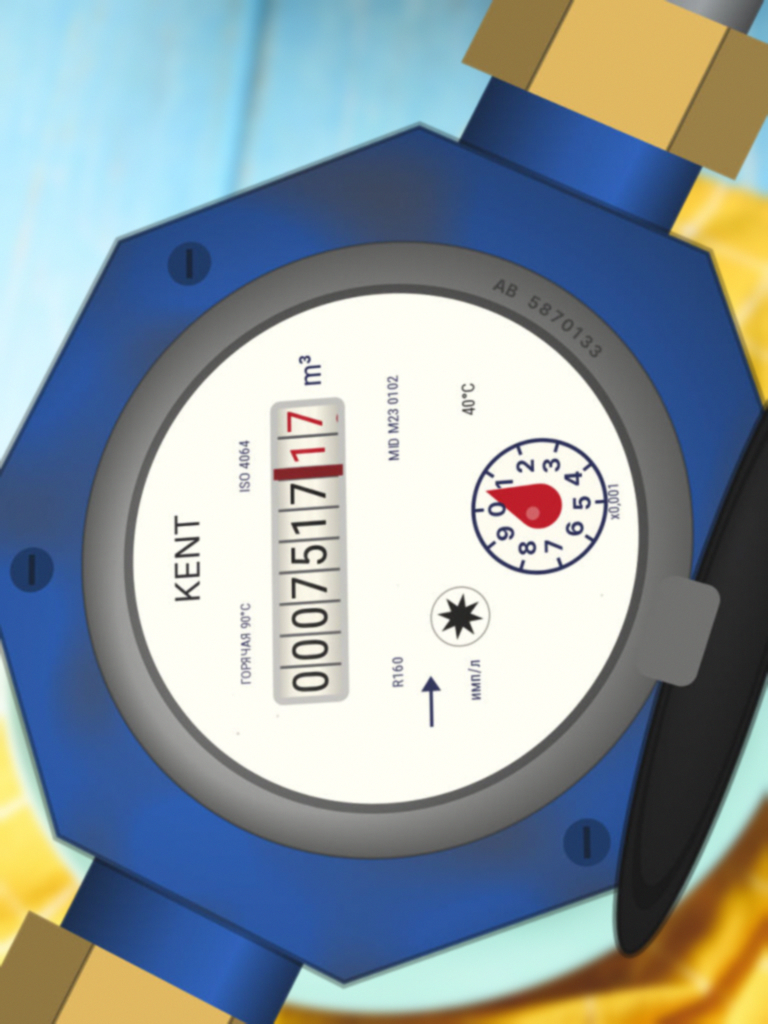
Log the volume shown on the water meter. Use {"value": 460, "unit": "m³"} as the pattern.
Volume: {"value": 7517.170, "unit": "m³"}
